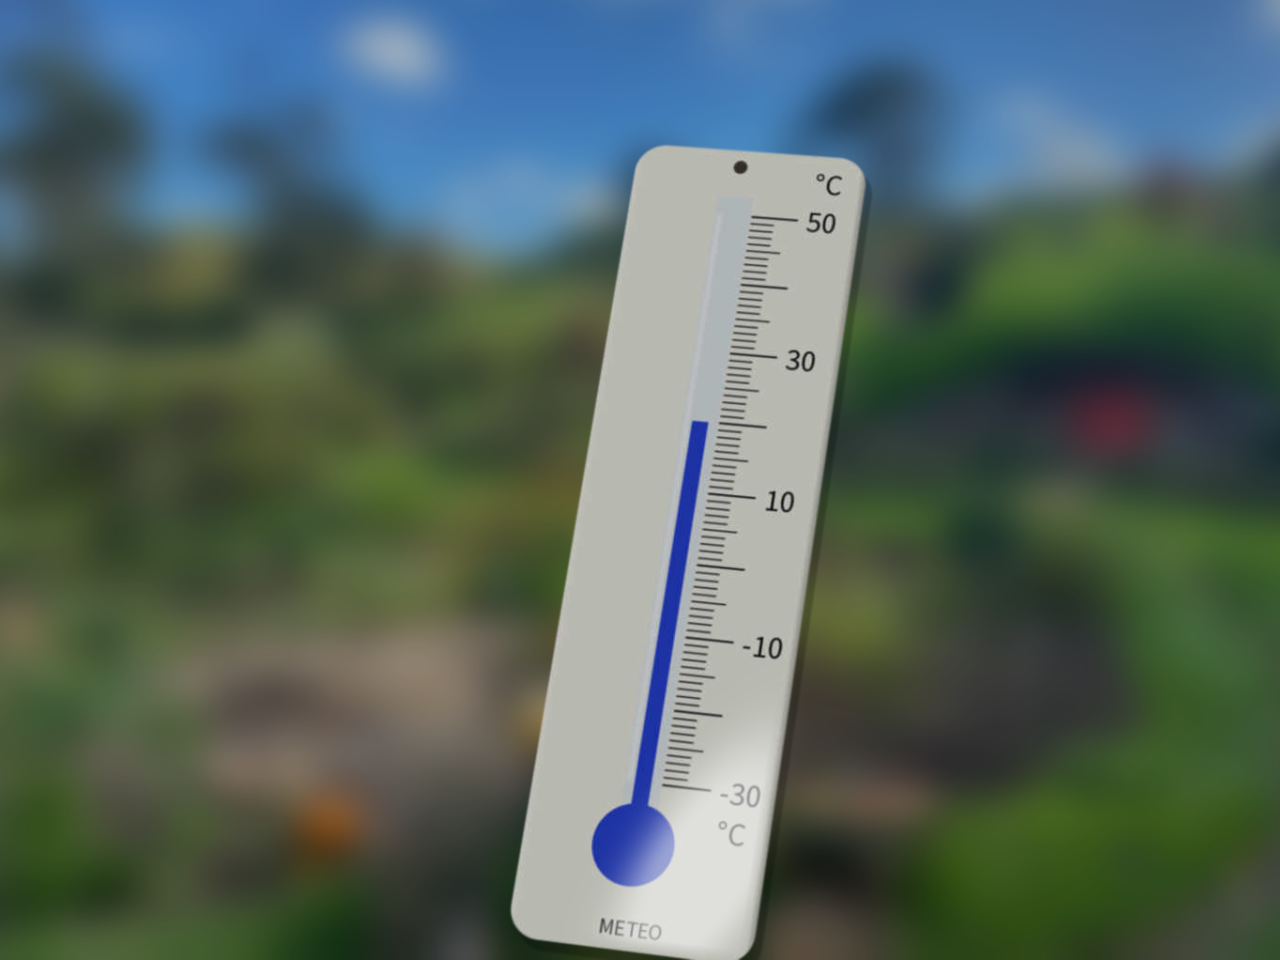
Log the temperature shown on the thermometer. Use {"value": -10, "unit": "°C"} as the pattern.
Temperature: {"value": 20, "unit": "°C"}
